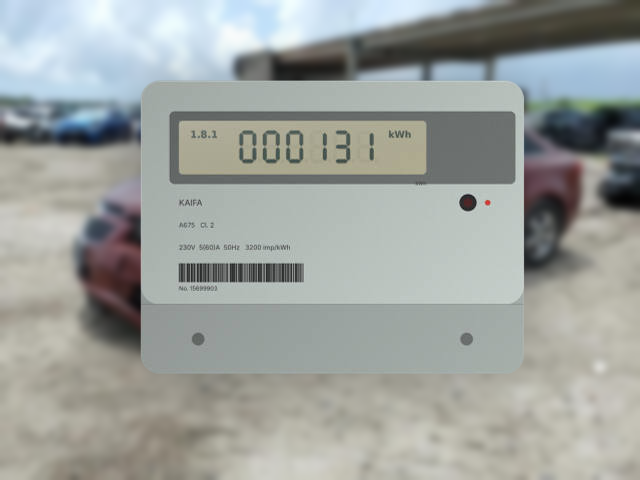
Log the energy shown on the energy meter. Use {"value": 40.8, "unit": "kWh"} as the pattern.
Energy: {"value": 131, "unit": "kWh"}
